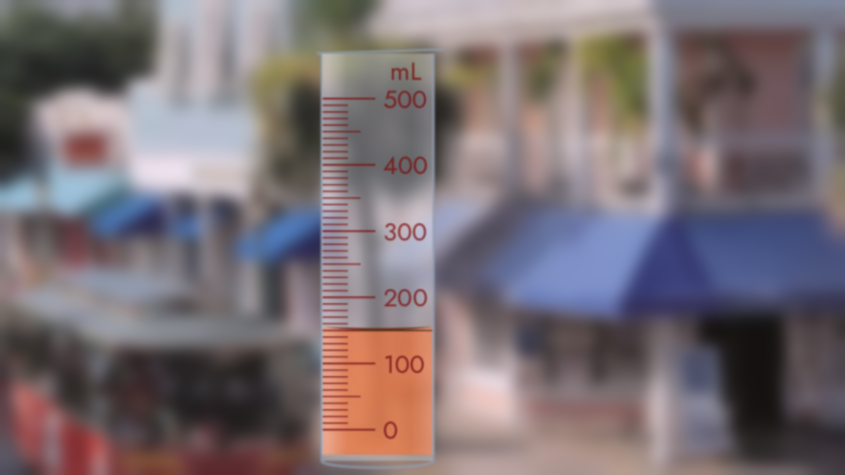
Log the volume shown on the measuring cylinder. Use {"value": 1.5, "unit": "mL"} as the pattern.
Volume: {"value": 150, "unit": "mL"}
